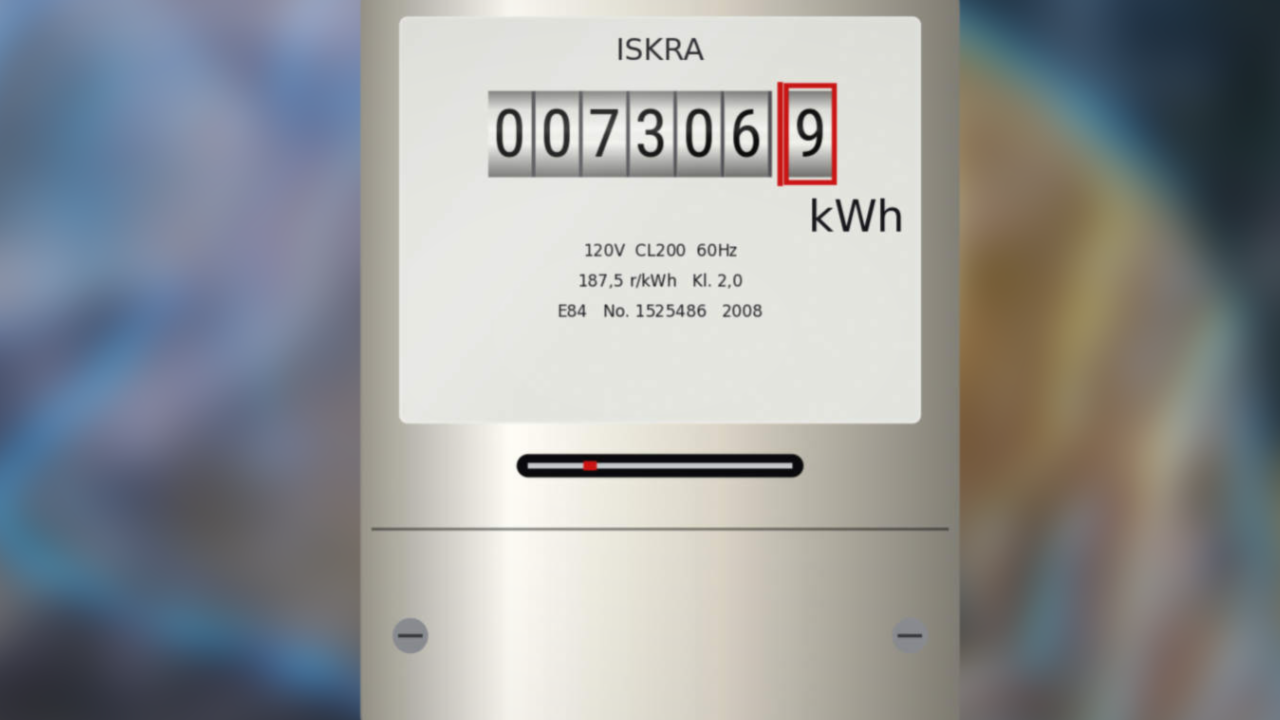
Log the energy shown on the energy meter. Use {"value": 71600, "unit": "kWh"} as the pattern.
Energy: {"value": 7306.9, "unit": "kWh"}
